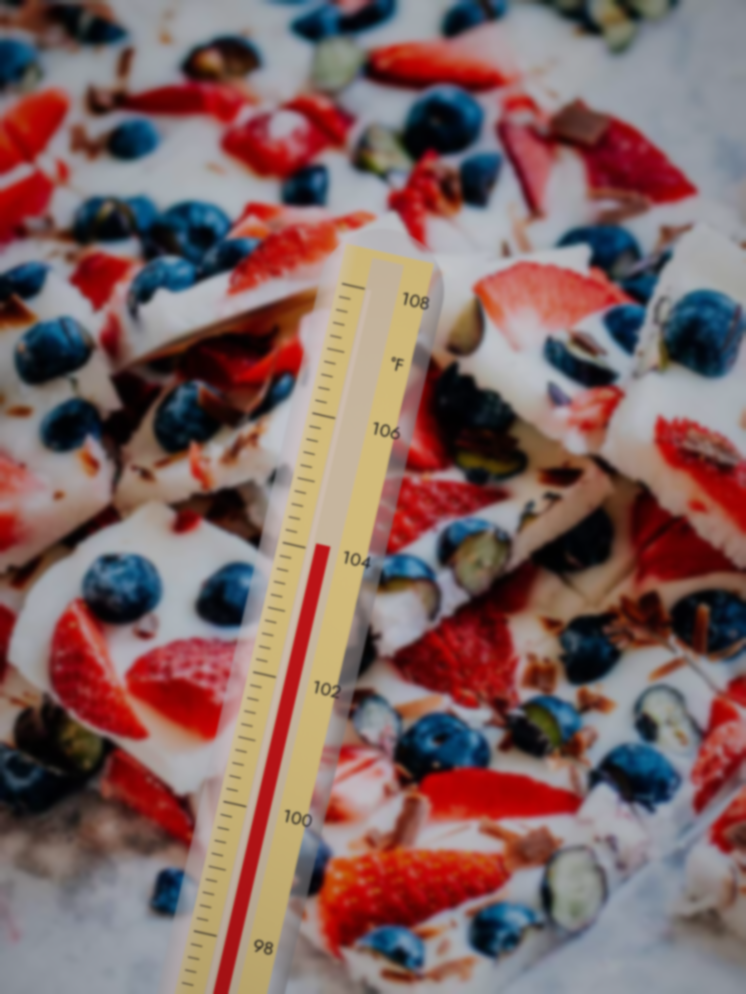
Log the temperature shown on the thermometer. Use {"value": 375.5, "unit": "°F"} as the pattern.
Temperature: {"value": 104.1, "unit": "°F"}
